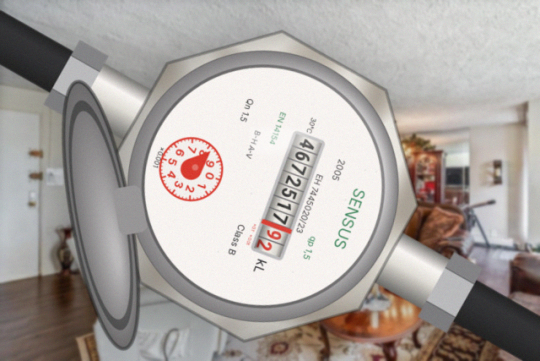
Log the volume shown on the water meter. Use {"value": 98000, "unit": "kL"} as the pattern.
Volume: {"value": 4672517.918, "unit": "kL"}
